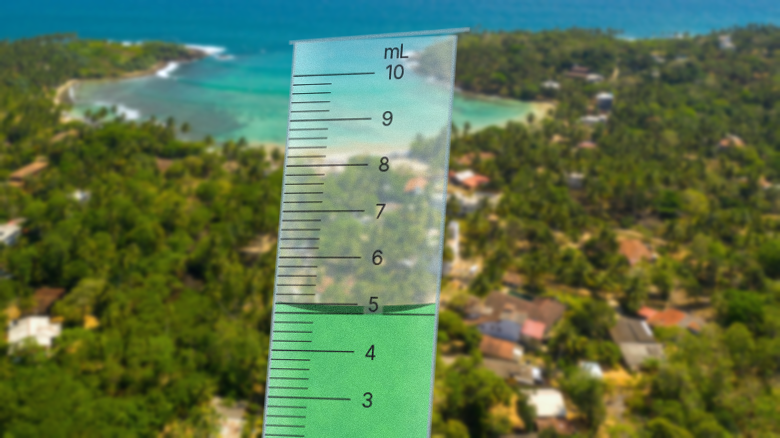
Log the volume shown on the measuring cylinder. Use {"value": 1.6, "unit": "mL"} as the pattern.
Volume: {"value": 4.8, "unit": "mL"}
